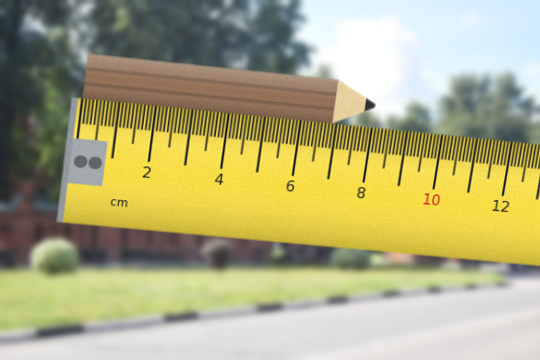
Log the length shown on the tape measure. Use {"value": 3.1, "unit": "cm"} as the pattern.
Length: {"value": 8, "unit": "cm"}
